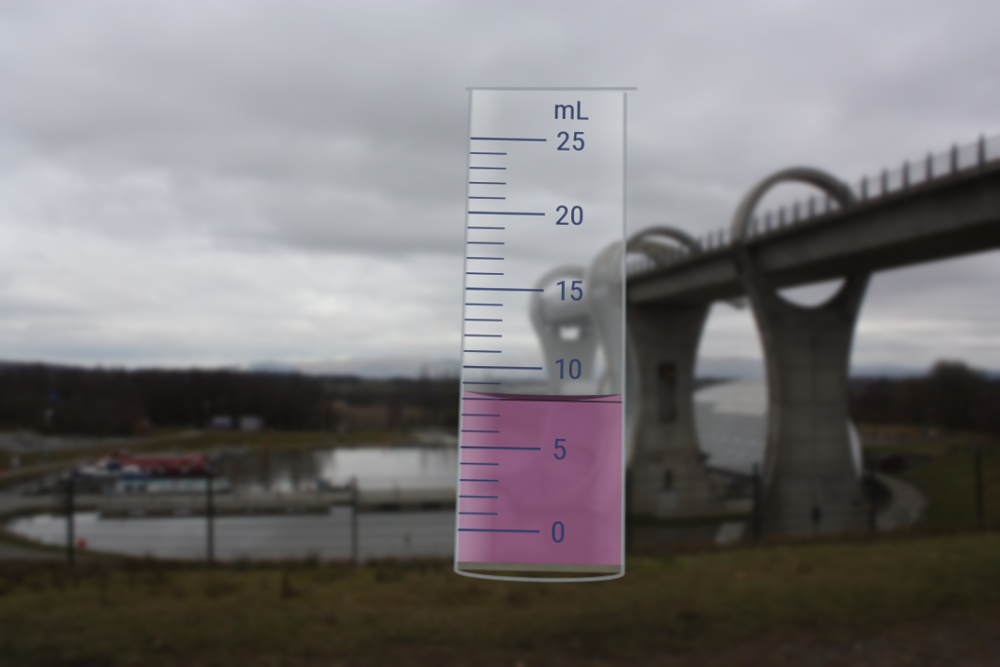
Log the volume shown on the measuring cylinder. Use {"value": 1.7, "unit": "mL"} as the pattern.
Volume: {"value": 8, "unit": "mL"}
